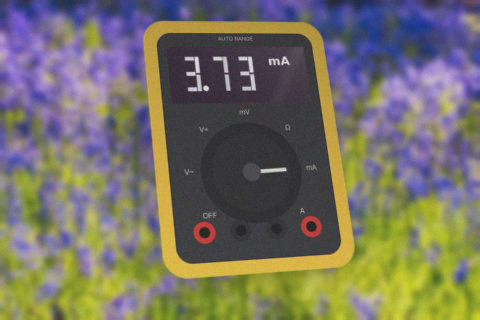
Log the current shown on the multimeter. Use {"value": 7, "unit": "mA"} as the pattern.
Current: {"value": 3.73, "unit": "mA"}
